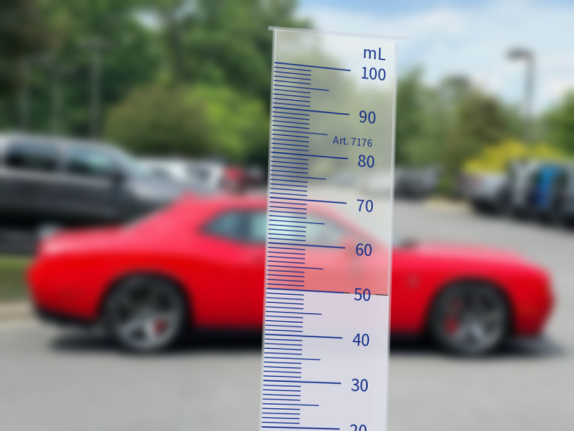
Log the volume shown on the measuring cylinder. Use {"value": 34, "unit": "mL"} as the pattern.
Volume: {"value": 50, "unit": "mL"}
